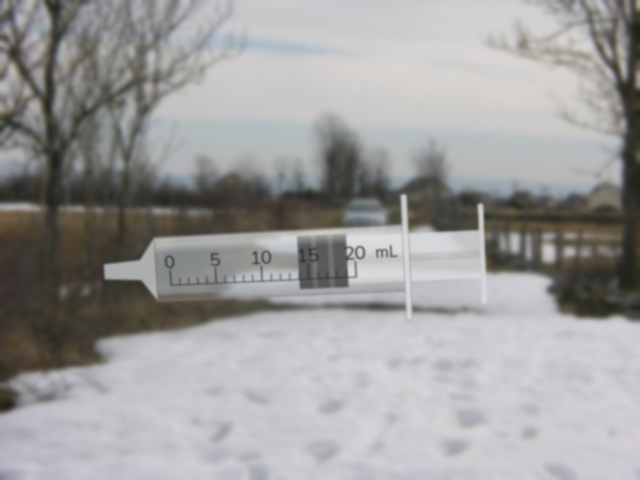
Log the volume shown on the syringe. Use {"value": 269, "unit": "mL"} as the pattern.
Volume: {"value": 14, "unit": "mL"}
